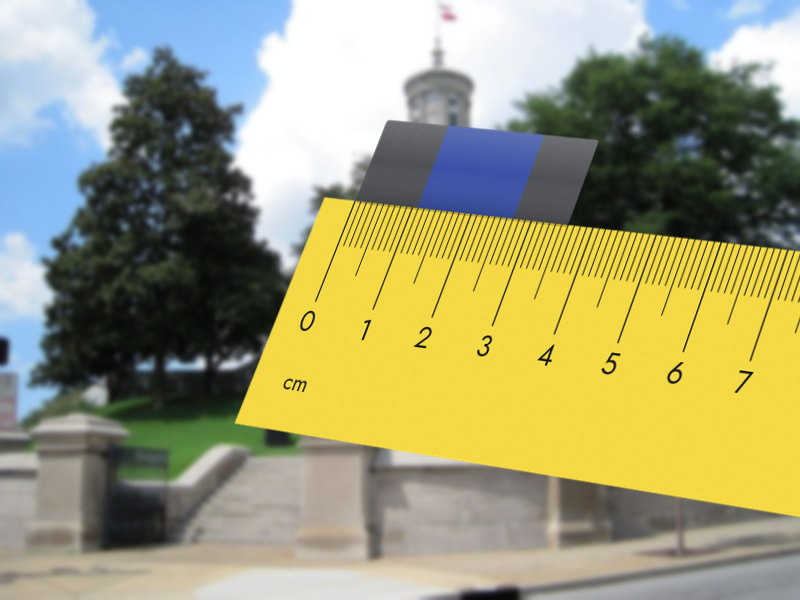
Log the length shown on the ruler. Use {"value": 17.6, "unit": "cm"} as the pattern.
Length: {"value": 3.6, "unit": "cm"}
